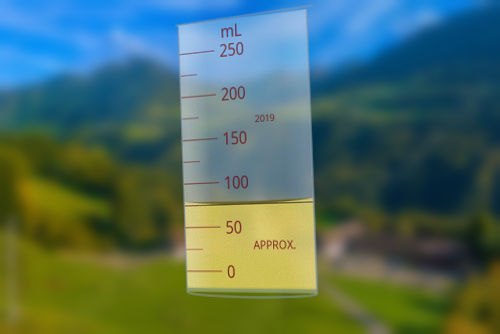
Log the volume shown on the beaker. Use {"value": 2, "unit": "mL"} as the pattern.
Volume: {"value": 75, "unit": "mL"}
